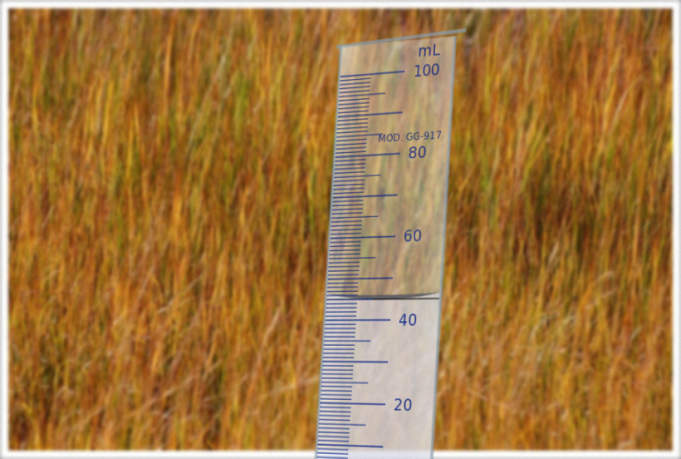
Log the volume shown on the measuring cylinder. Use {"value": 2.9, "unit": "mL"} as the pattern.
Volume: {"value": 45, "unit": "mL"}
